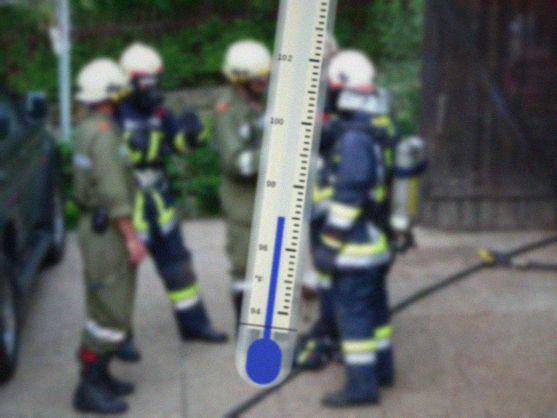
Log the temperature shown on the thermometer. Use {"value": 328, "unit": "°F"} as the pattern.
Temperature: {"value": 97, "unit": "°F"}
